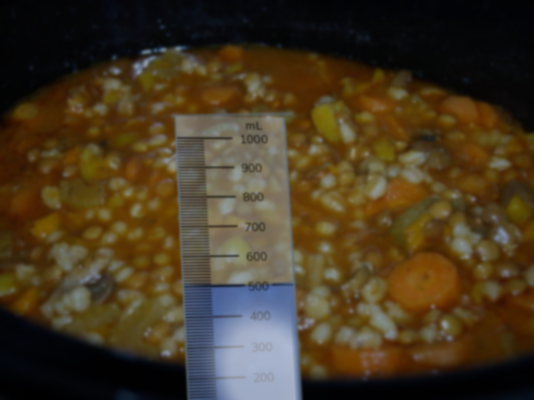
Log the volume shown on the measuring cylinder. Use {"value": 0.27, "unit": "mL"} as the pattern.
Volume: {"value": 500, "unit": "mL"}
